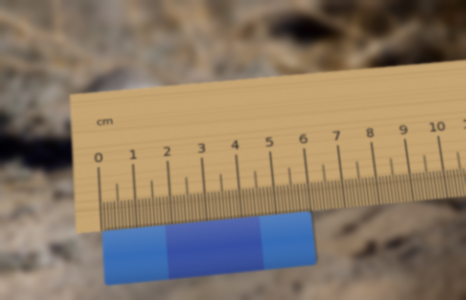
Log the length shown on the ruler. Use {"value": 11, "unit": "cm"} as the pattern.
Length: {"value": 6, "unit": "cm"}
